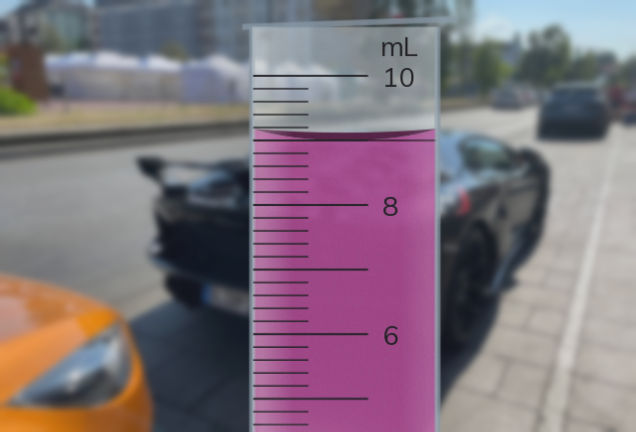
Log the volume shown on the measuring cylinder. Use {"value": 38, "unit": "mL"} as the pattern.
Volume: {"value": 9, "unit": "mL"}
